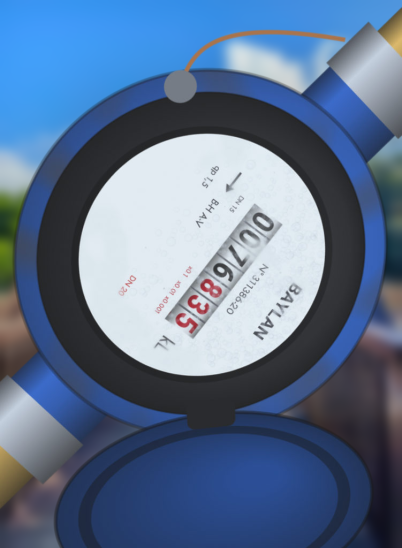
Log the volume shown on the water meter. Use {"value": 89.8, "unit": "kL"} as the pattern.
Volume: {"value": 76.835, "unit": "kL"}
